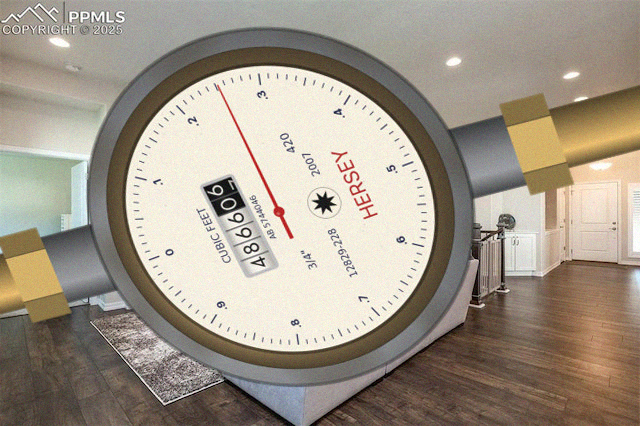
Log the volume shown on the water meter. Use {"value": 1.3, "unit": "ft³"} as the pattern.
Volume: {"value": 486606.25, "unit": "ft³"}
